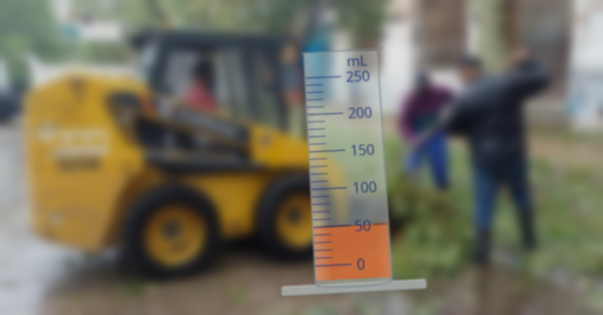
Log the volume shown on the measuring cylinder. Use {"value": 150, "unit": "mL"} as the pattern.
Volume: {"value": 50, "unit": "mL"}
